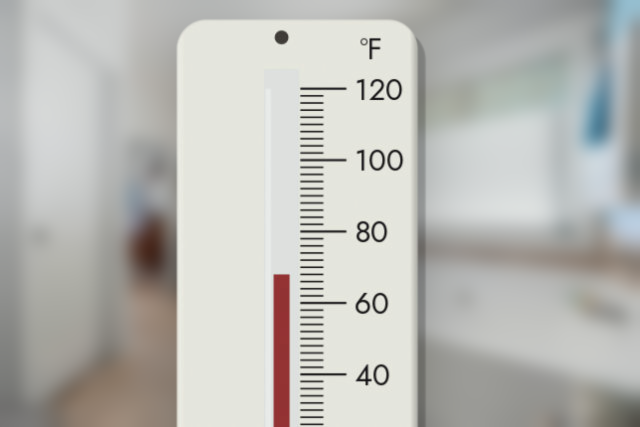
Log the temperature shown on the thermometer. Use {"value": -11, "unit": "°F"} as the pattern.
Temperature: {"value": 68, "unit": "°F"}
